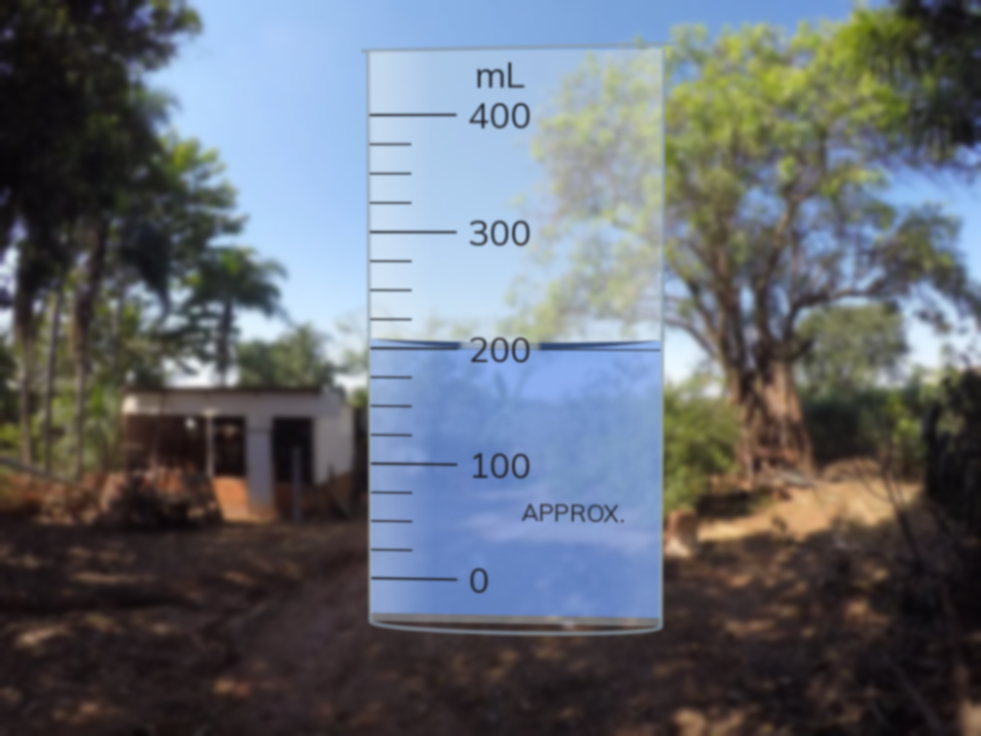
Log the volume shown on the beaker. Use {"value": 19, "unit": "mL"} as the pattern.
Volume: {"value": 200, "unit": "mL"}
